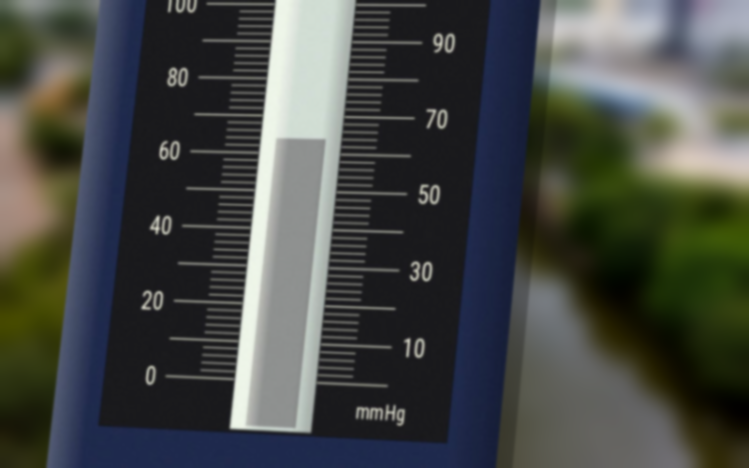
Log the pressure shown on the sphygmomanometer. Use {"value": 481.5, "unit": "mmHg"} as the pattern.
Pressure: {"value": 64, "unit": "mmHg"}
